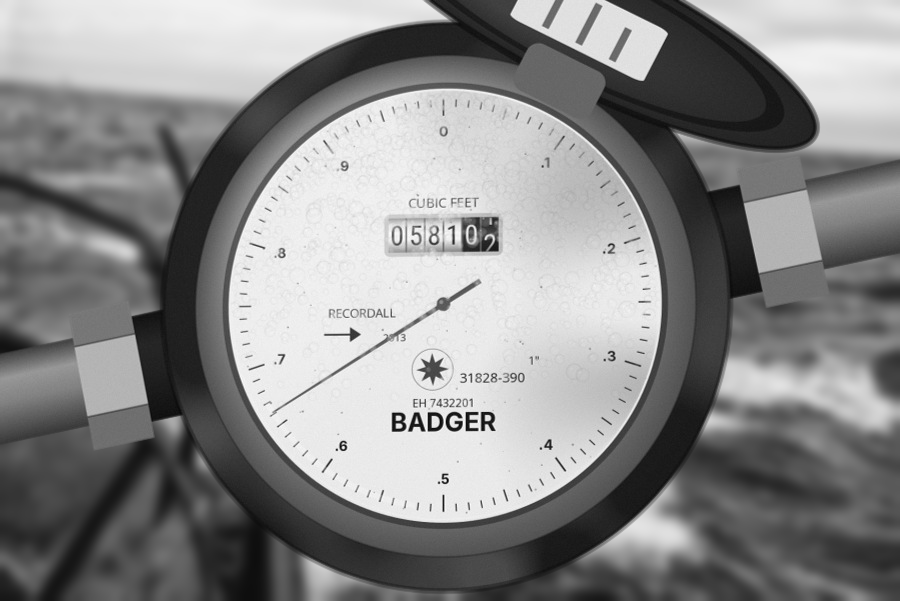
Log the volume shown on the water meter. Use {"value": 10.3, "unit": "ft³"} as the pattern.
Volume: {"value": 58101.66, "unit": "ft³"}
